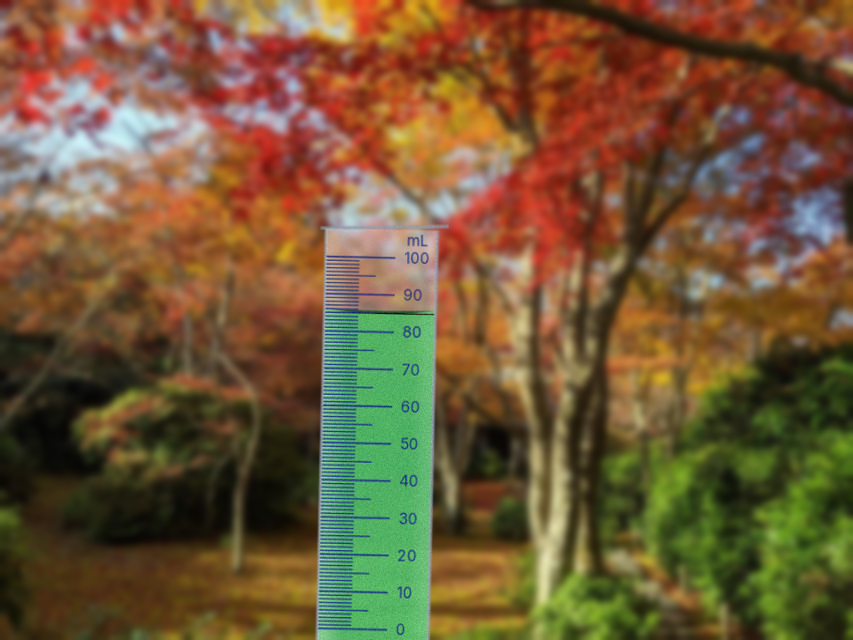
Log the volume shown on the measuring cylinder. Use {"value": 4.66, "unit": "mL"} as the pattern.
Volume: {"value": 85, "unit": "mL"}
